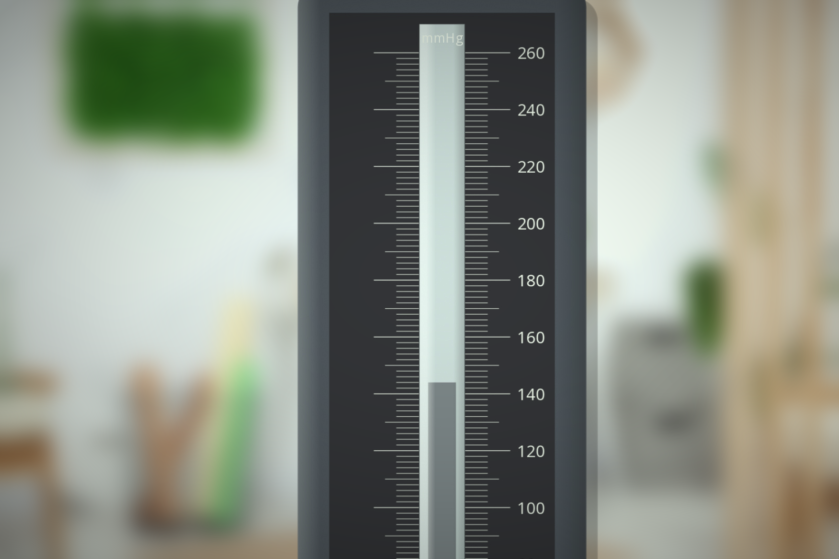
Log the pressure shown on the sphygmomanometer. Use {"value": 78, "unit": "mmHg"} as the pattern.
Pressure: {"value": 144, "unit": "mmHg"}
